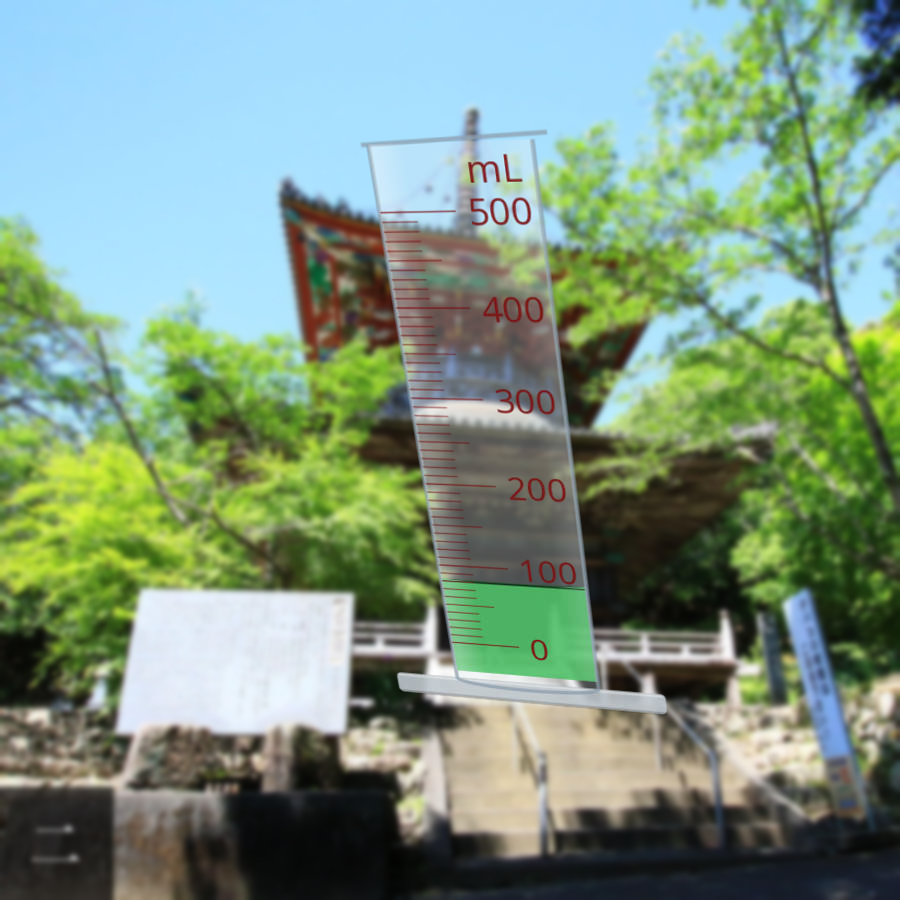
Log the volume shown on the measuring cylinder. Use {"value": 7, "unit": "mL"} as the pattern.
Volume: {"value": 80, "unit": "mL"}
